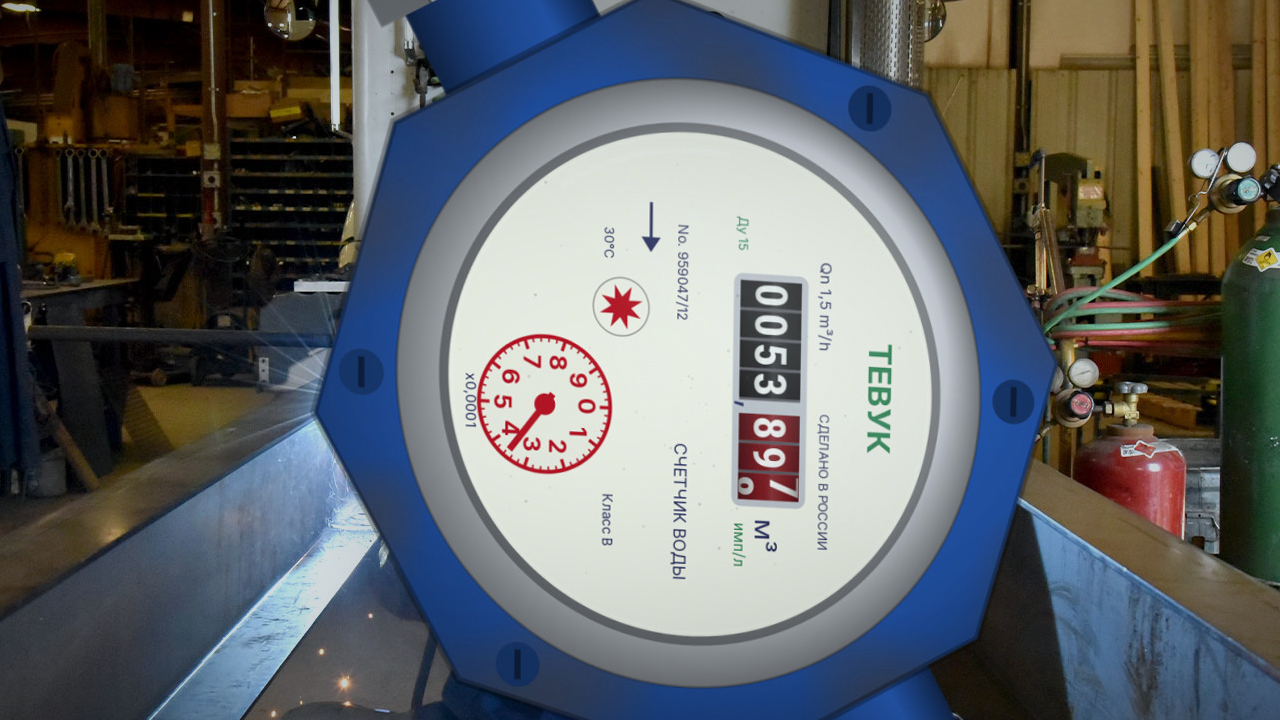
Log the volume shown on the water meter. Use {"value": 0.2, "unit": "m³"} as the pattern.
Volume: {"value": 53.8973, "unit": "m³"}
